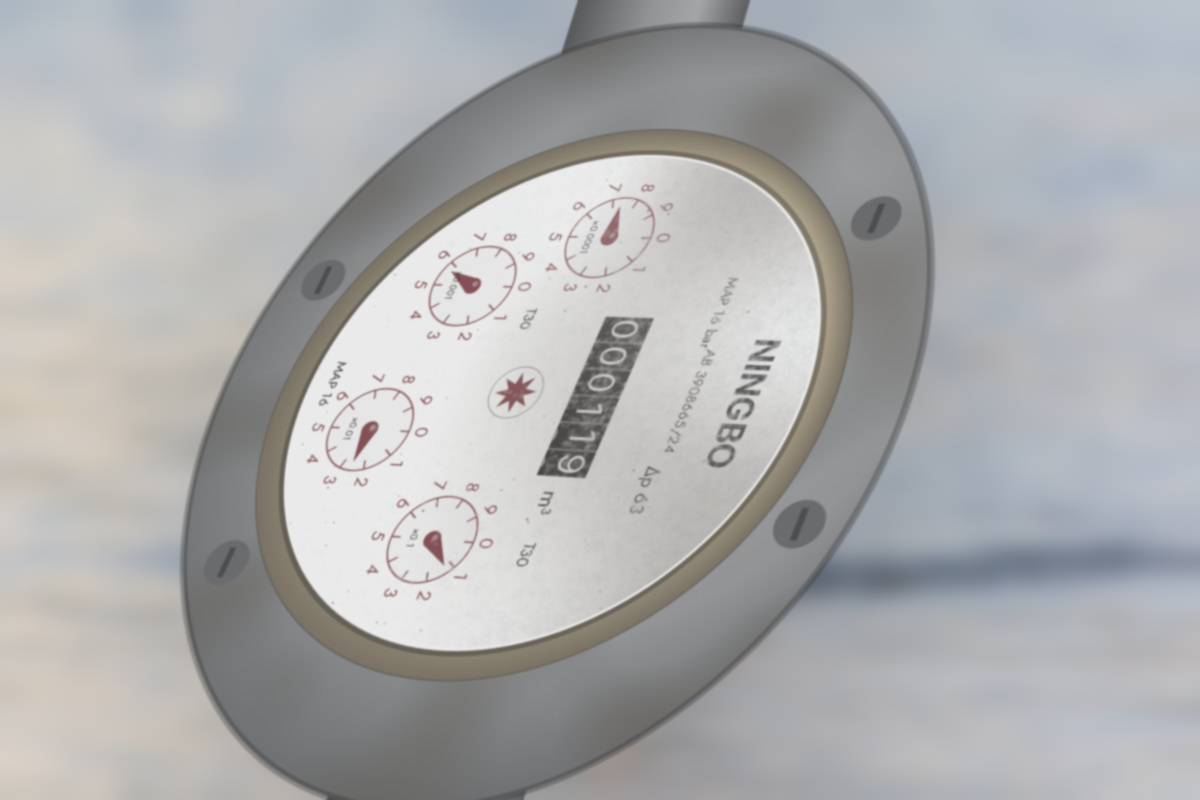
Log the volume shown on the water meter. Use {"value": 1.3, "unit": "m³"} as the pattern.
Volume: {"value": 119.1257, "unit": "m³"}
